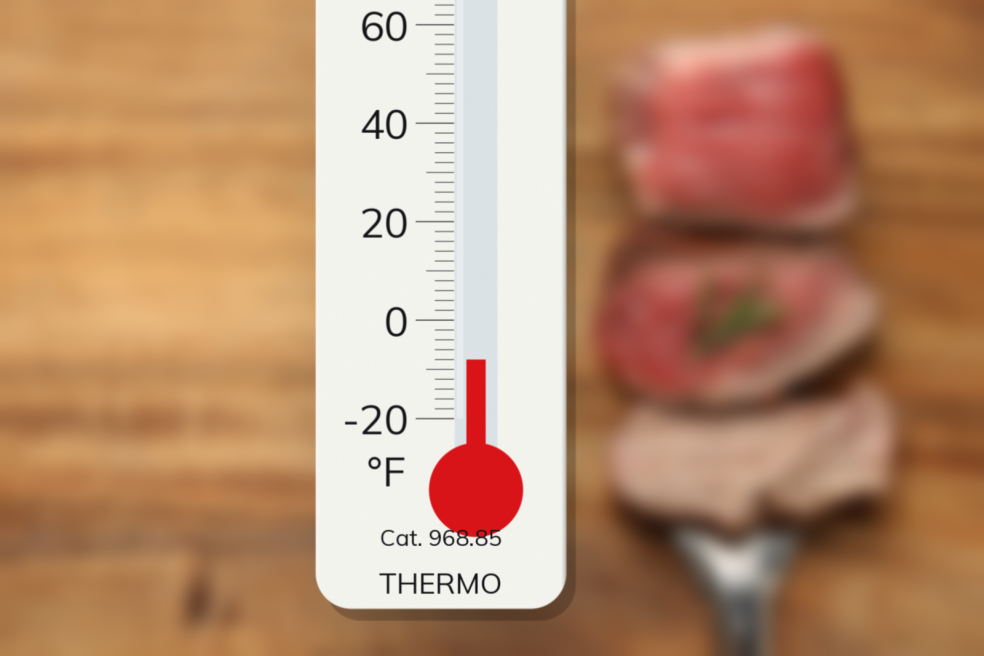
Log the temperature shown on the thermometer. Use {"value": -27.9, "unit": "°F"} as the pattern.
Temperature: {"value": -8, "unit": "°F"}
